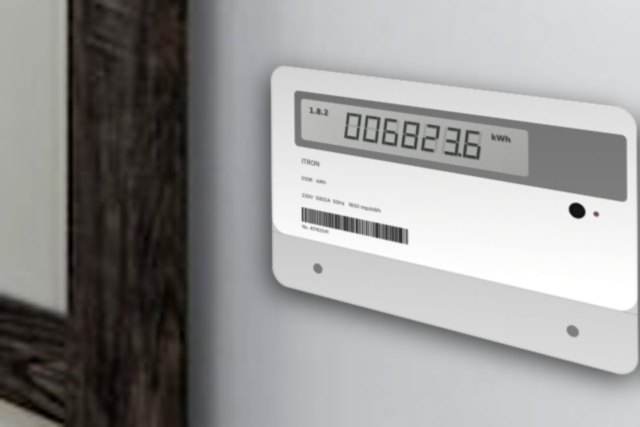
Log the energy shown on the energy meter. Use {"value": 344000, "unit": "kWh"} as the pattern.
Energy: {"value": 6823.6, "unit": "kWh"}
